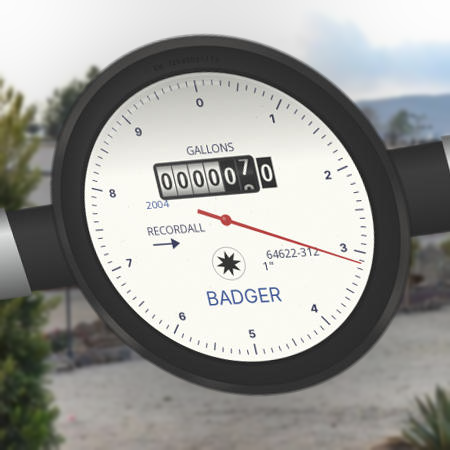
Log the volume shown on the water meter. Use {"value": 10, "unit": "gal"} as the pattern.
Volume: {"value": 73.1, "unit": "gal"}
